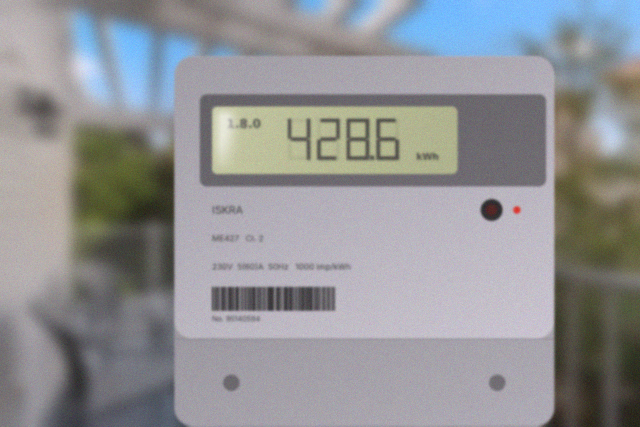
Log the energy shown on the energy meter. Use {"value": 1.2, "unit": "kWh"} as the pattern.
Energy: {"value": 428.6, "unit": "kWh"}
